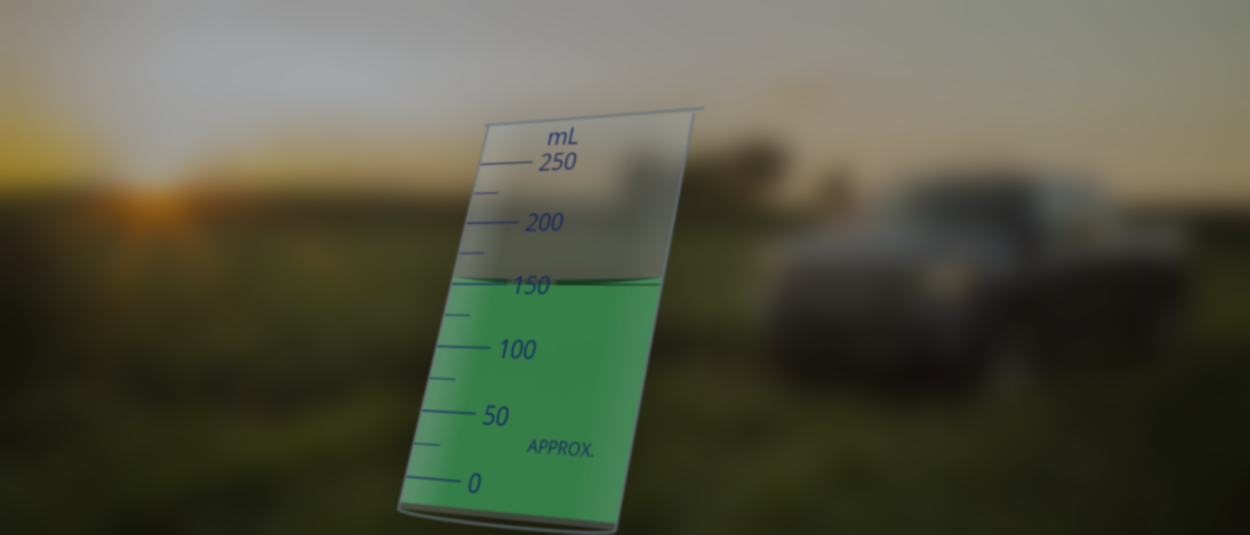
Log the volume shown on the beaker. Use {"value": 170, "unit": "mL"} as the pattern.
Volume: {"value": 150, "unit": "mL"}
